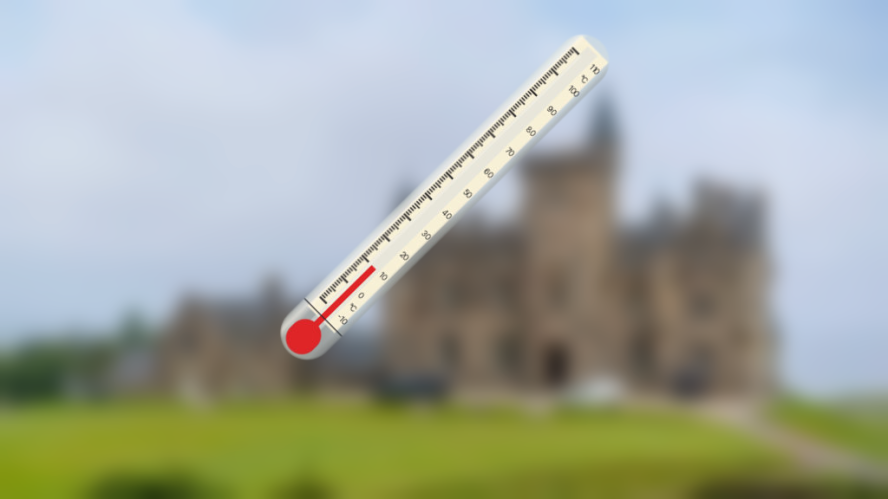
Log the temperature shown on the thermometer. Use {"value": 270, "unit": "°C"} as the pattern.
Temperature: {"value": 10, "unit": "°C"}
